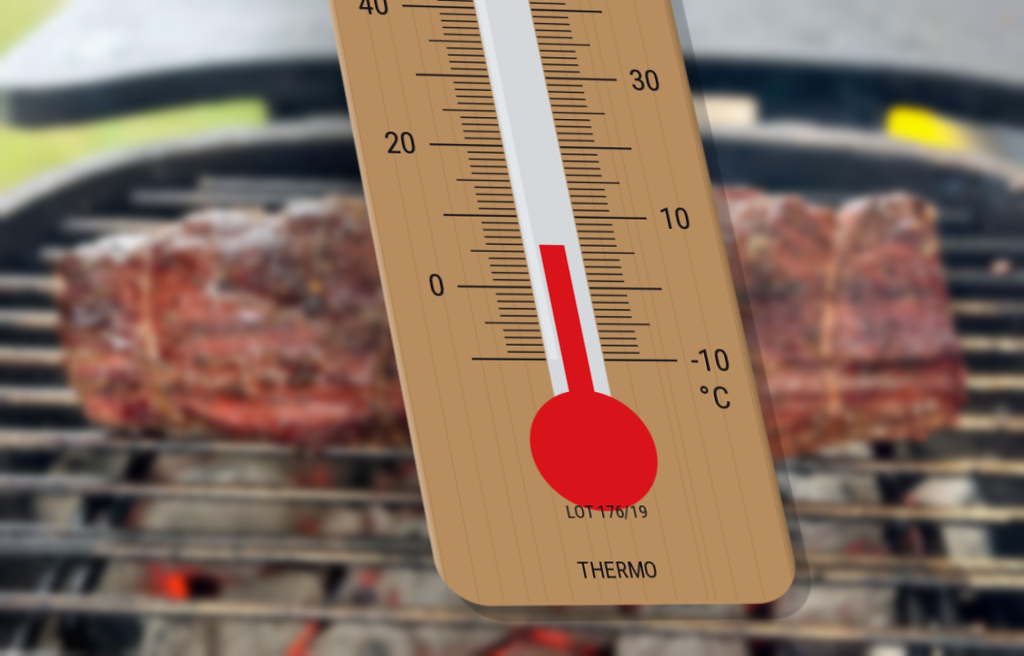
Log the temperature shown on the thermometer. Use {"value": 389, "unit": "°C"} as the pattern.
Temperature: {"value": 6, "unit": "°C"}
